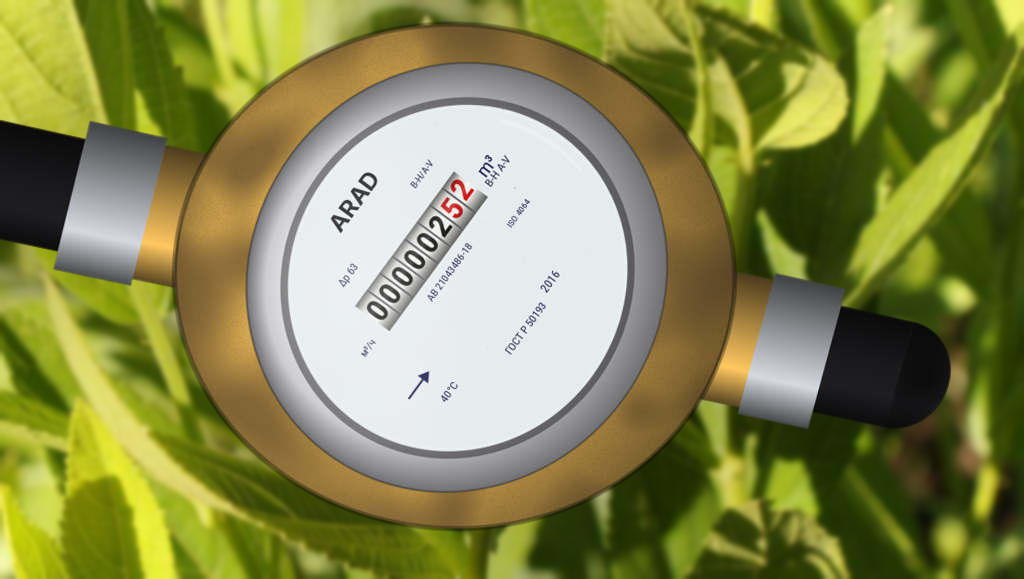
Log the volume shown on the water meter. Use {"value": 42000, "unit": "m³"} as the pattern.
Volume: {"value": 2.52, "unit": "m³"}
